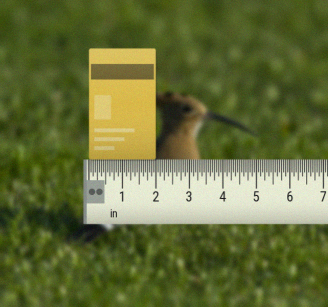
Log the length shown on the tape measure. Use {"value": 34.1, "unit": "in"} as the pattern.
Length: {"value": 2, "unit": "in"}
